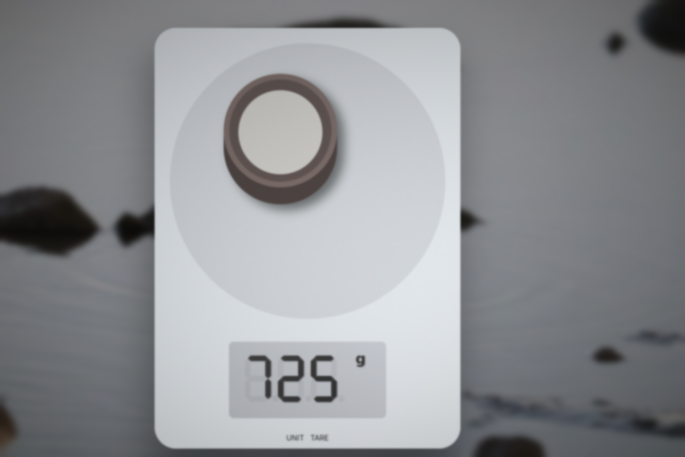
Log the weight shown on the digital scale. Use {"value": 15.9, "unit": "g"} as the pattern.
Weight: {"value": 725, "unit": "g"}
